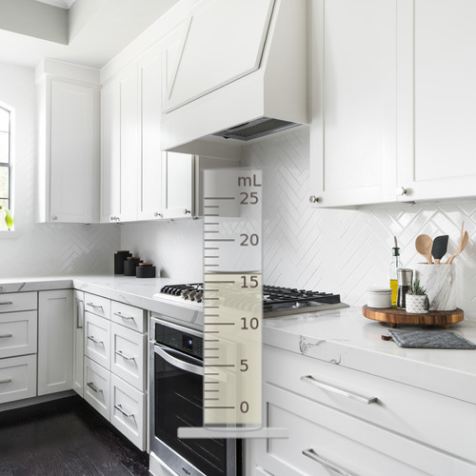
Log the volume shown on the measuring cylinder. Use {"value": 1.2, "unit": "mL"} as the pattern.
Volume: {"value": 16, "unit": "mL"}
